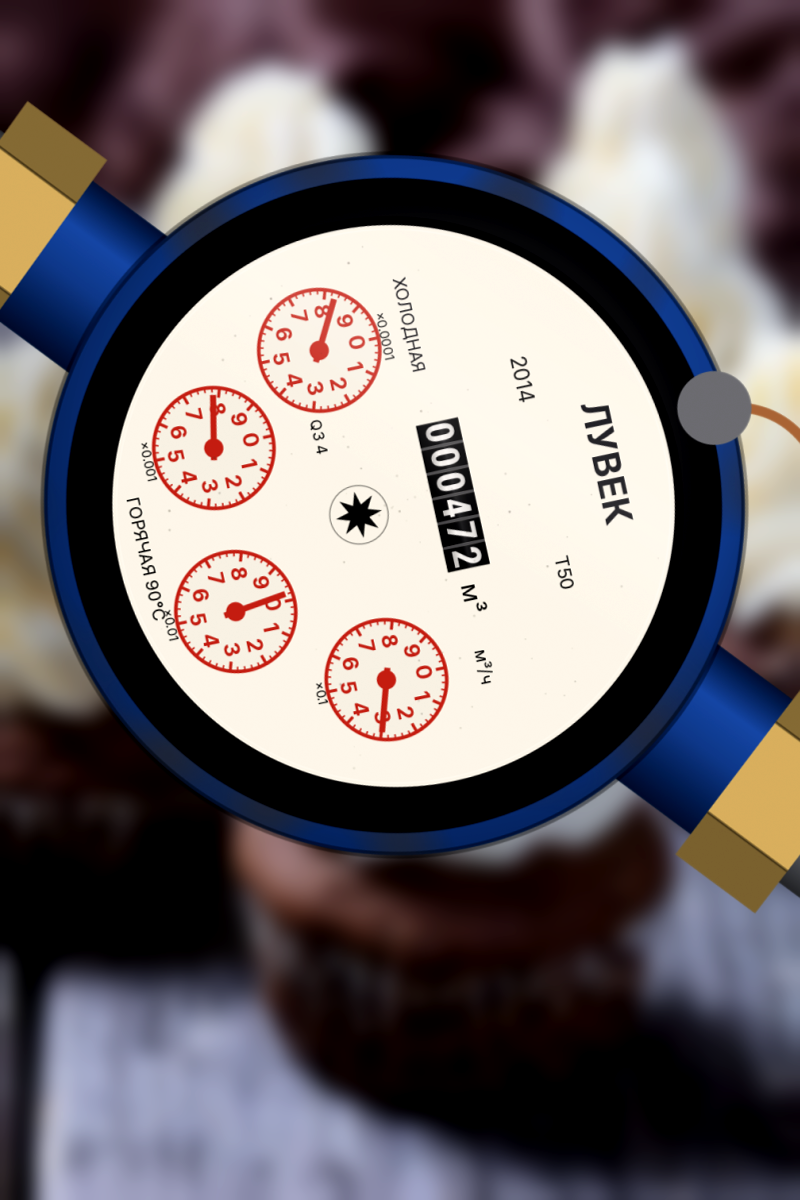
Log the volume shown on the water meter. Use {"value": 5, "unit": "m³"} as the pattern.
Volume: {"value": 472.2978, "unit": "m³"}
